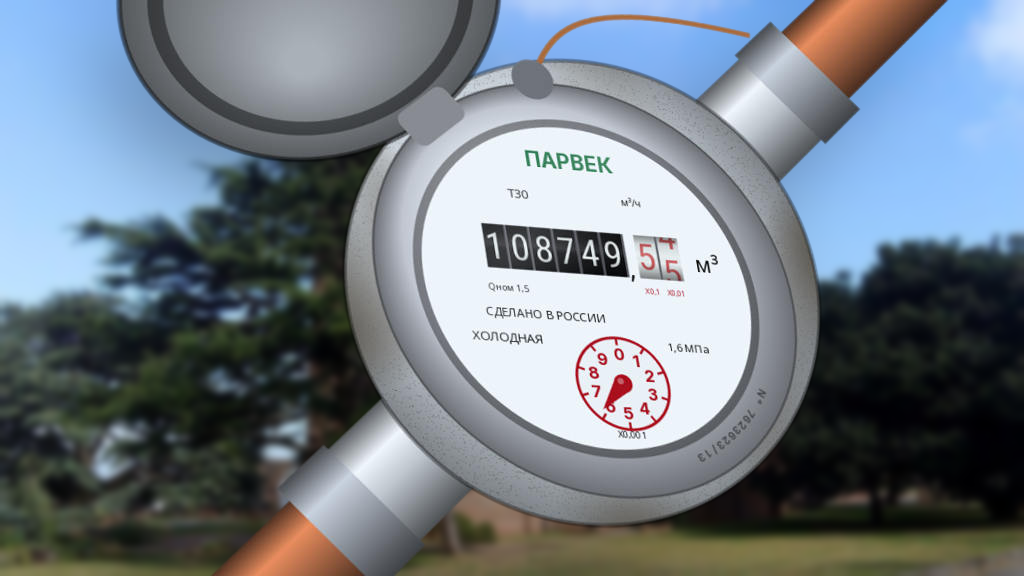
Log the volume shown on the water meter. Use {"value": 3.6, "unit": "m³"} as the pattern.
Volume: {"value": 108749.546, "unit": "m³"}
